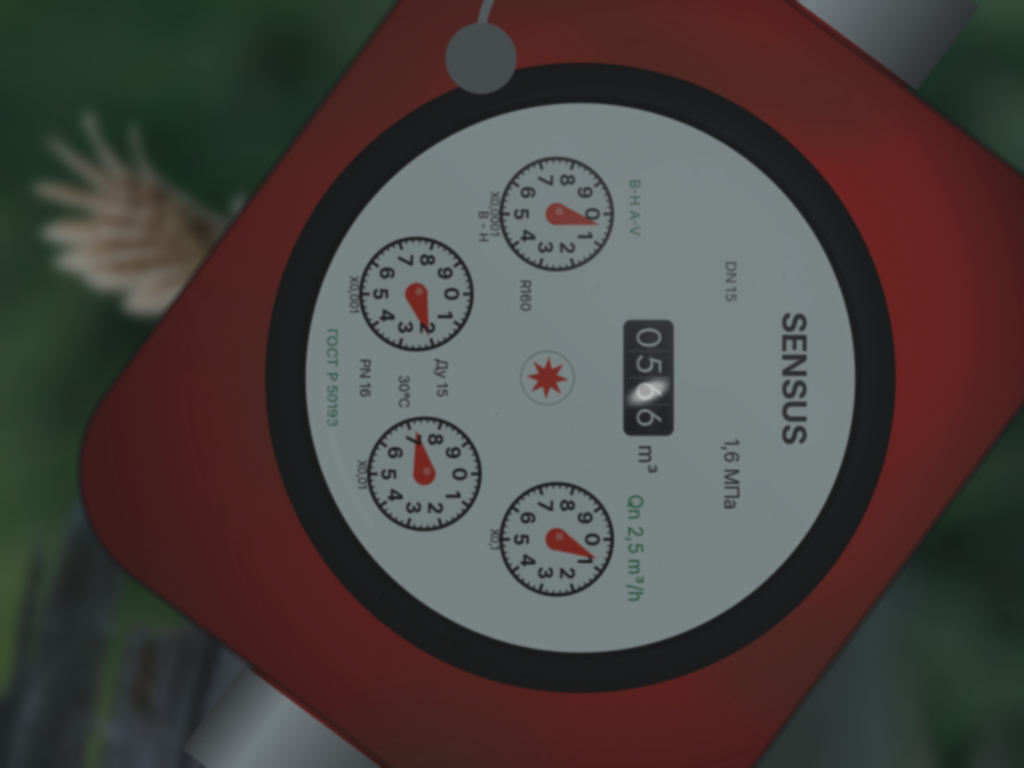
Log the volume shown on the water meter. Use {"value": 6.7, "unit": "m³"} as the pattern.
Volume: {"value": 566.0720, "unit": "m³"}
